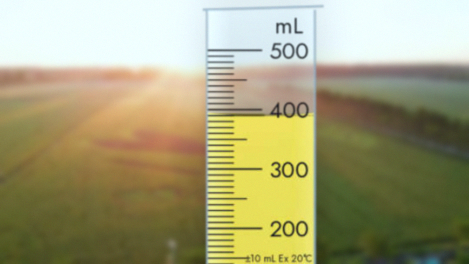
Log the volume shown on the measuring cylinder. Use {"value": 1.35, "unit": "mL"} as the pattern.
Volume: {"value": 390, "unit": "mL"}
